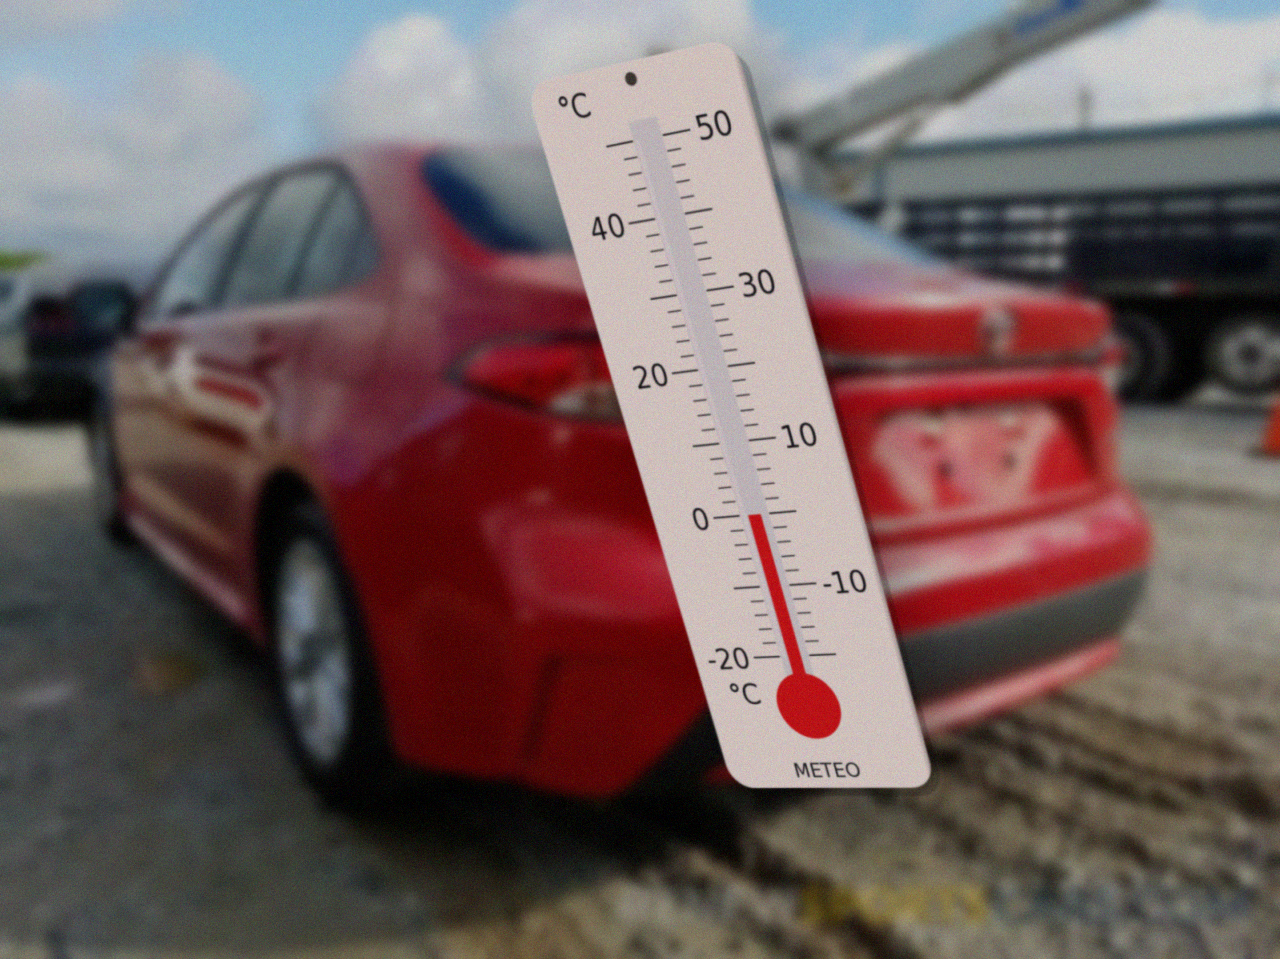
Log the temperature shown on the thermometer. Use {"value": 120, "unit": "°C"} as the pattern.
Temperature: {"value": 0, "unit": "°C"}
